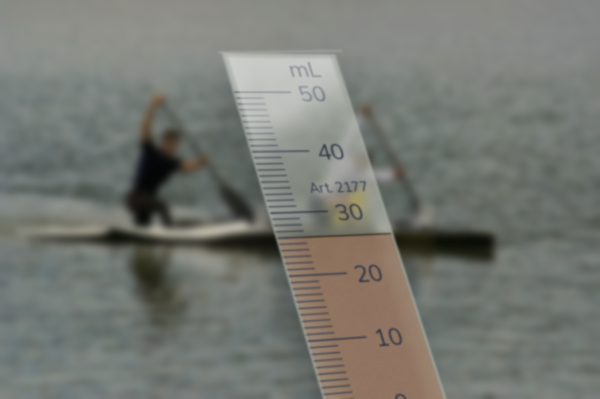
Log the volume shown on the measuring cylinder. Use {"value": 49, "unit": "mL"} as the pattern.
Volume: {"value": 26, "unit": "mL"}
